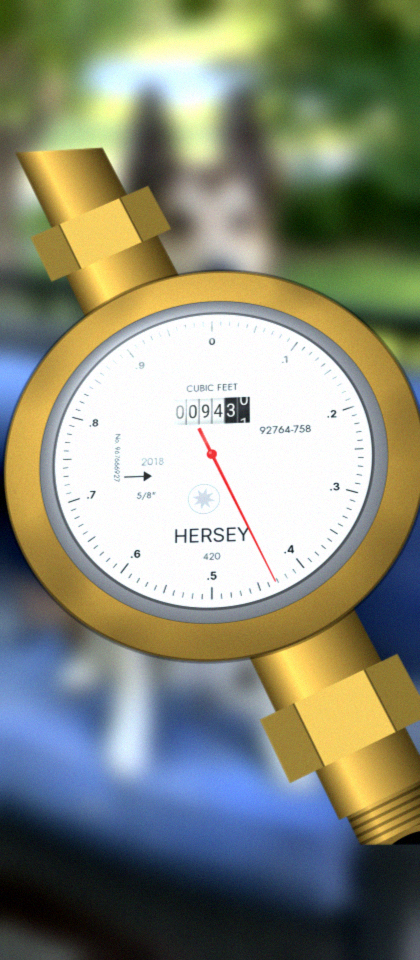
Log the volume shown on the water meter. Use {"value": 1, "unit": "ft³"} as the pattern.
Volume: {"value": 9430.43, "unit": "ft³"}
